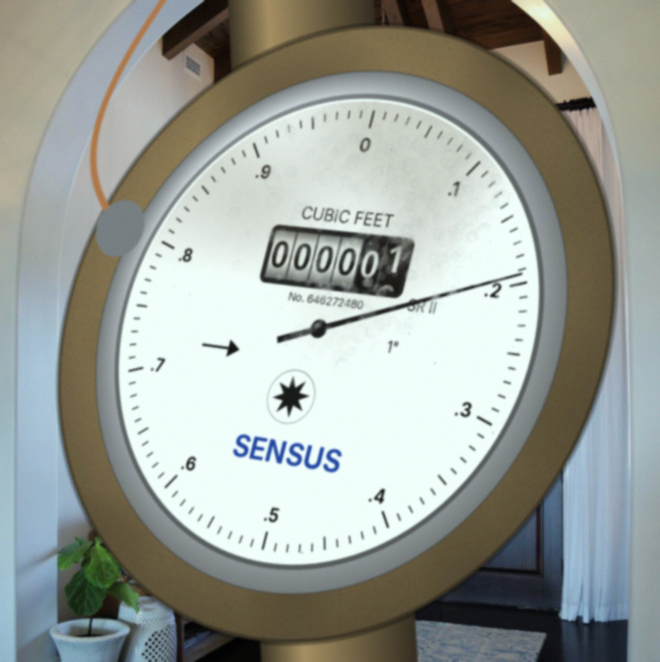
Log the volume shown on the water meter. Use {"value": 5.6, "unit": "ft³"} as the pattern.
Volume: {"value": 1.19, "unit": "ft³"}
